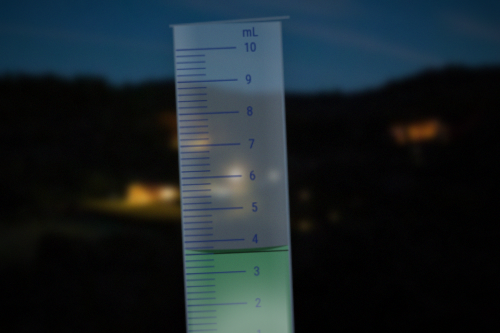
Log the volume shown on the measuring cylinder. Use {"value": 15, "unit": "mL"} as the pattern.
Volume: {"value": 3.6, "unit": "mL"}
